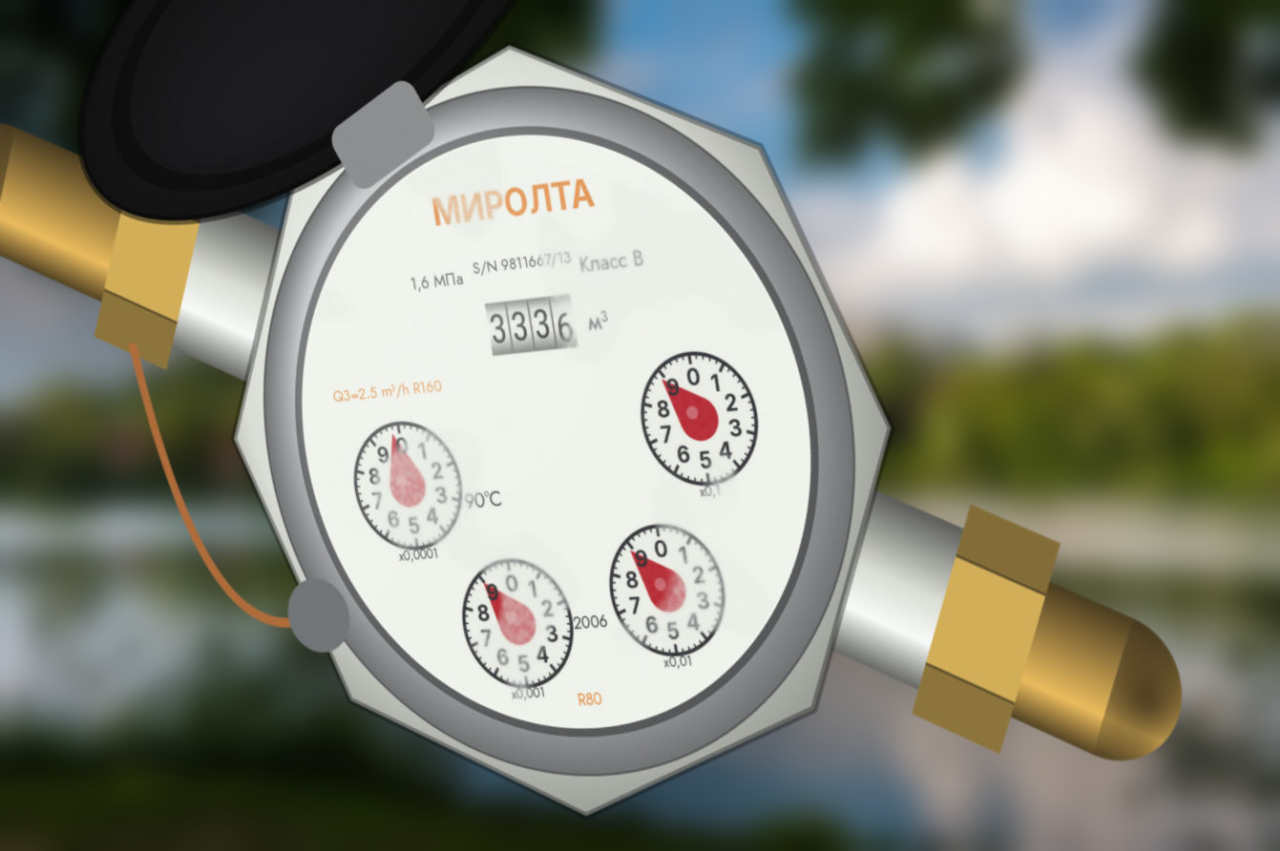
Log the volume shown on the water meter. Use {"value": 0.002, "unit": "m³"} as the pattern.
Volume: {"value": 3335.8889, "unit": "m³"}
